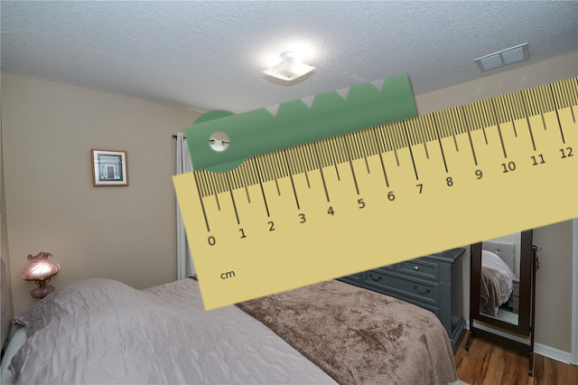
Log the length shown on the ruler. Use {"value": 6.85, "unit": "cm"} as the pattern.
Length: {"value": 7.5, "unit": "cm"}
